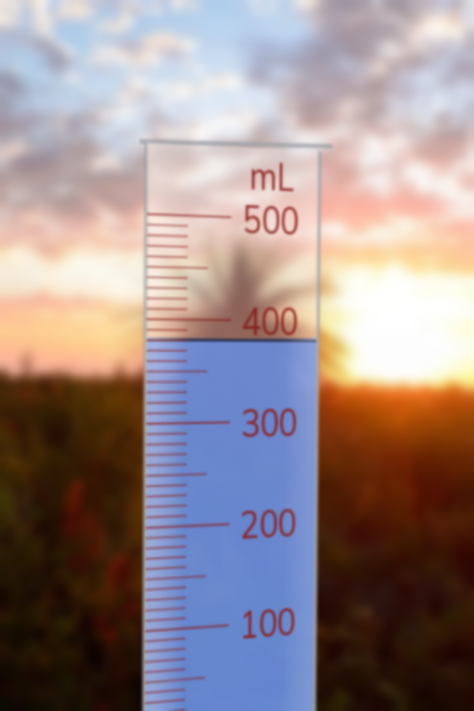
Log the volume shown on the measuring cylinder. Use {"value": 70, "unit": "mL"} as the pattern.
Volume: {"value": 380, "unit": "mL"}
